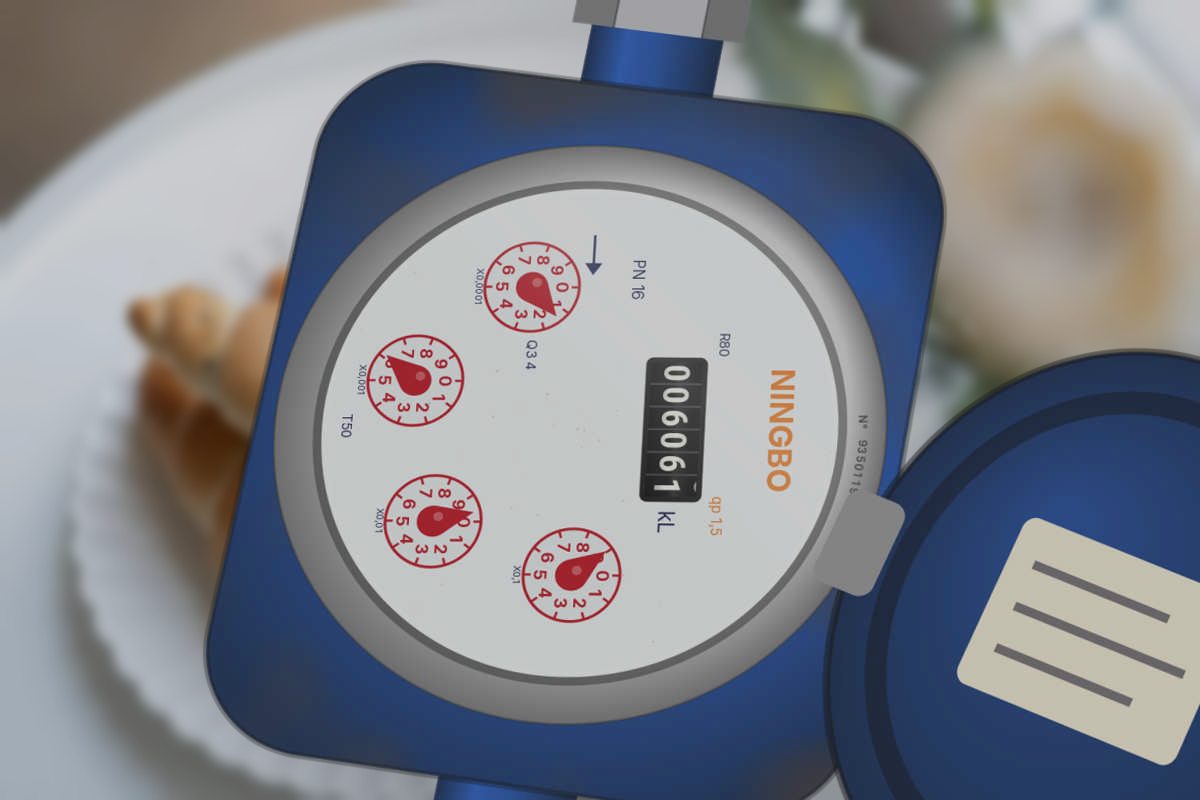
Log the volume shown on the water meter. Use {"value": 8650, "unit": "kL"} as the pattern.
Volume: {"value": 6060.8961, "unit": "kL"}
